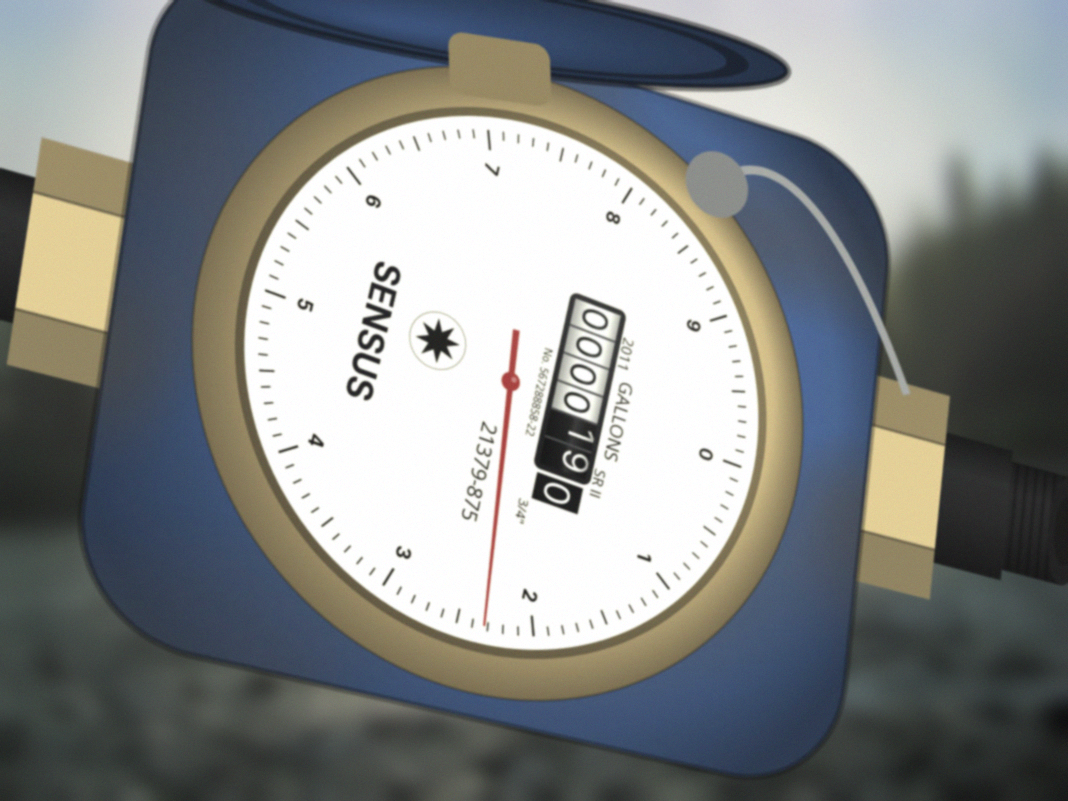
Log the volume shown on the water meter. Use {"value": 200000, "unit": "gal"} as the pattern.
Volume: {"value": 192.3, "unit": "gal"}
